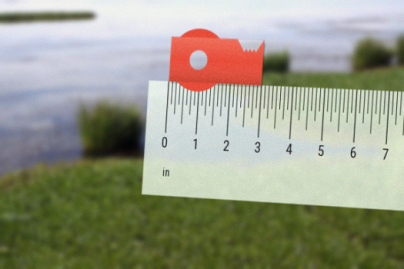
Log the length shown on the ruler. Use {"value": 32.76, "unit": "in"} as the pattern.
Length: {"value": 3, "unit": "in"}
